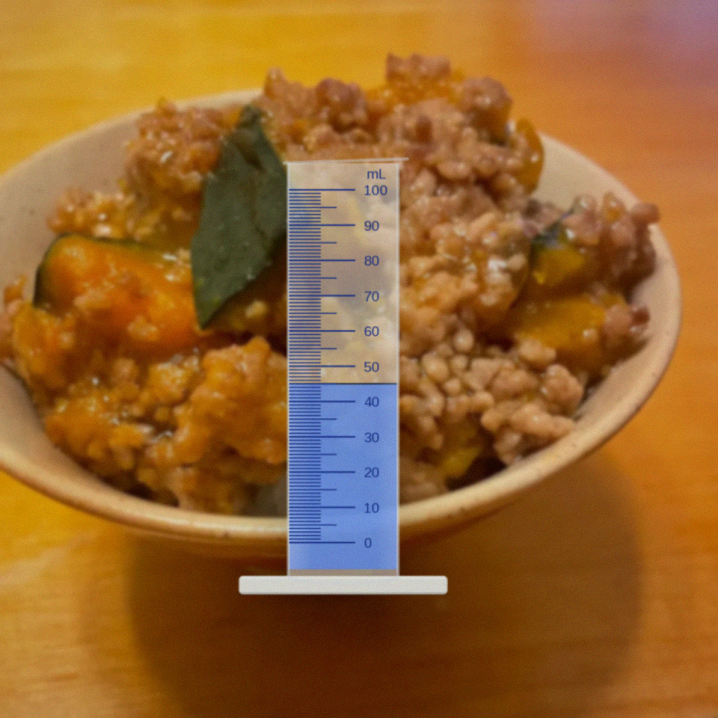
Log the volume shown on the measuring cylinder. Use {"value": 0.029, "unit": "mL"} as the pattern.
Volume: {"value": 45, "unit": "mL"}
